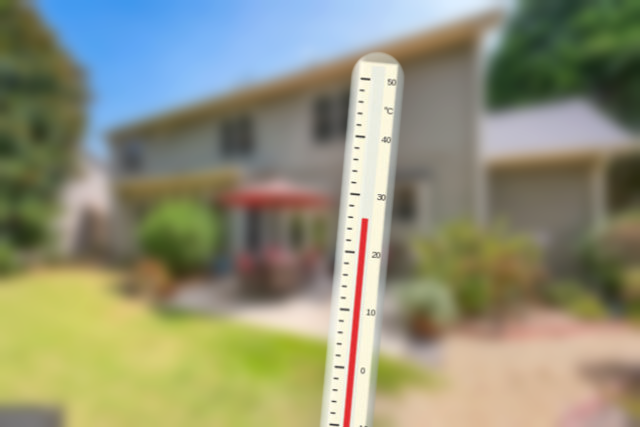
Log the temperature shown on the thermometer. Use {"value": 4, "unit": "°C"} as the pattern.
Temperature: {"value": 26, "unit": "°C"}
